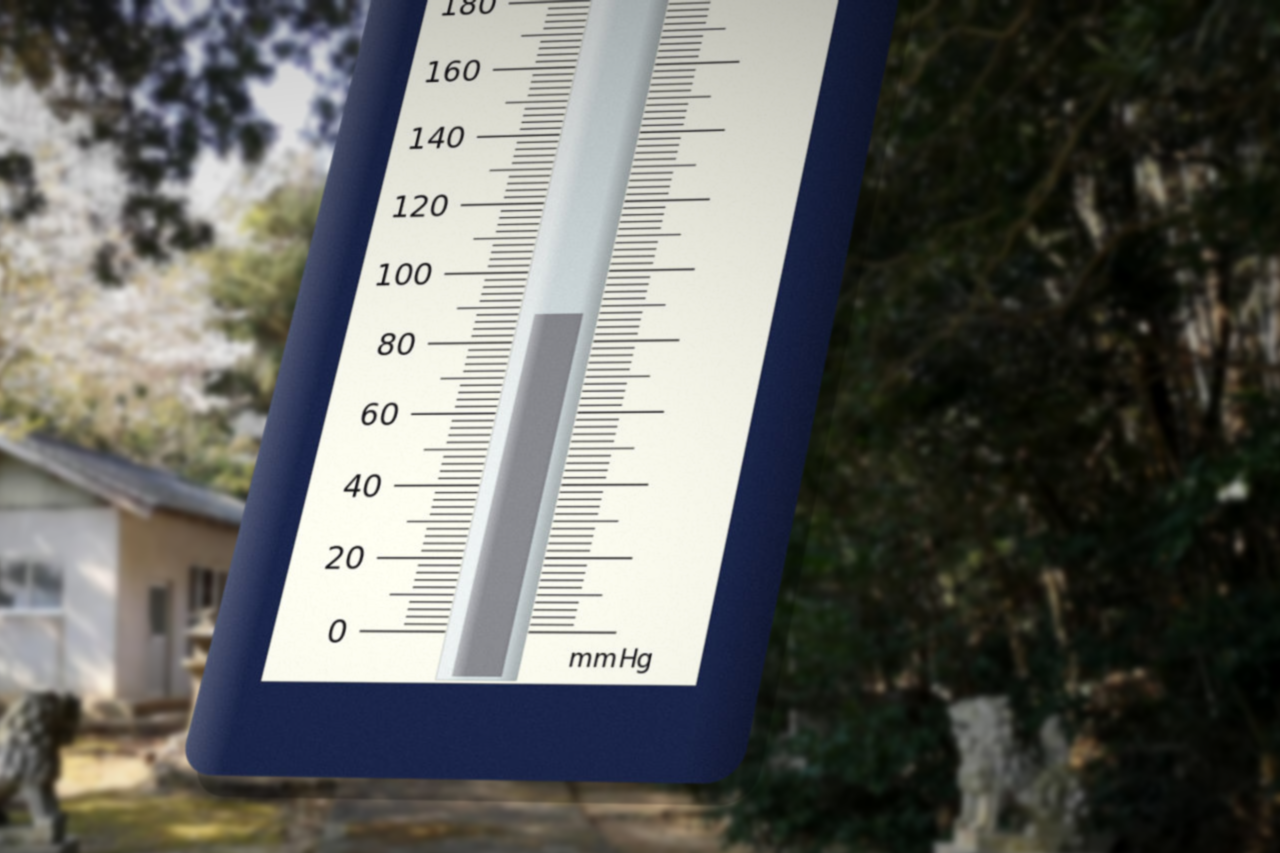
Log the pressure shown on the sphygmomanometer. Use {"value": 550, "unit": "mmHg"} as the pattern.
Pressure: {"value": 88, "unit": "mmHg"}
